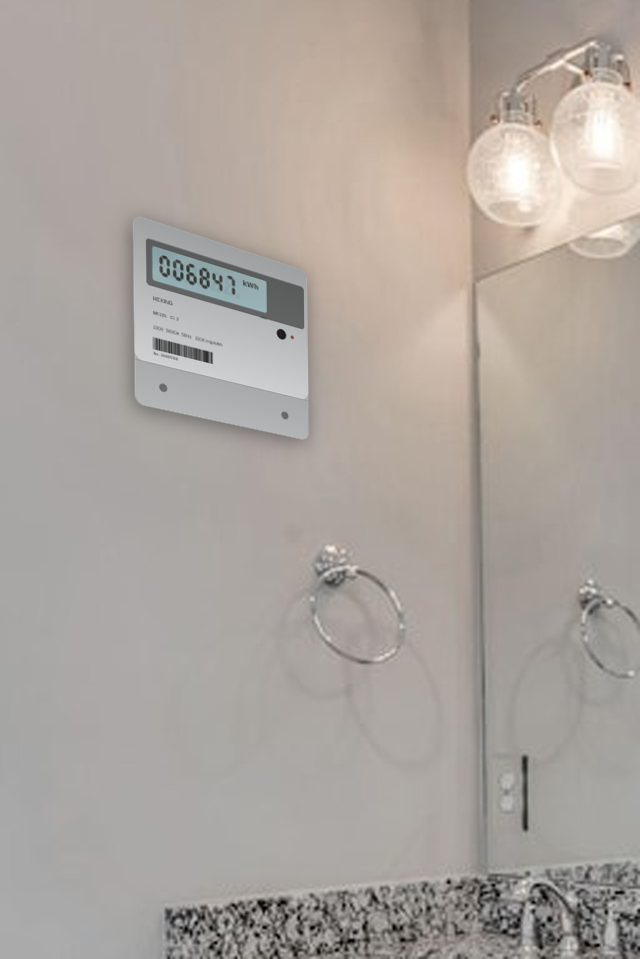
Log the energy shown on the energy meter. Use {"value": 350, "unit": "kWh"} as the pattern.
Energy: {"value": 6847, "unit": "kWh"}
